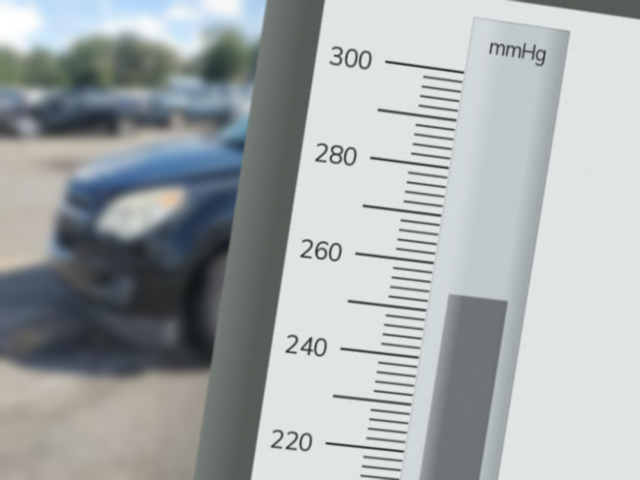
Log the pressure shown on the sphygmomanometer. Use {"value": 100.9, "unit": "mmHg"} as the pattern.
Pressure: {"value": 254, "unit": "mmHg"}
